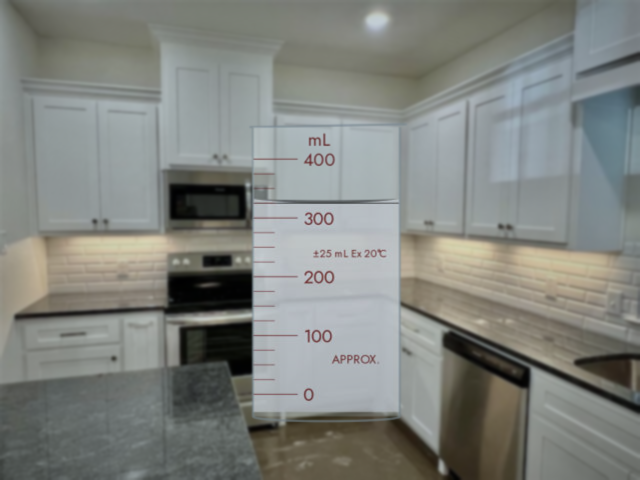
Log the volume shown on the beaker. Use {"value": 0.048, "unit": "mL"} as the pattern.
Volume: {"value": 325, "unit": "mL"}
